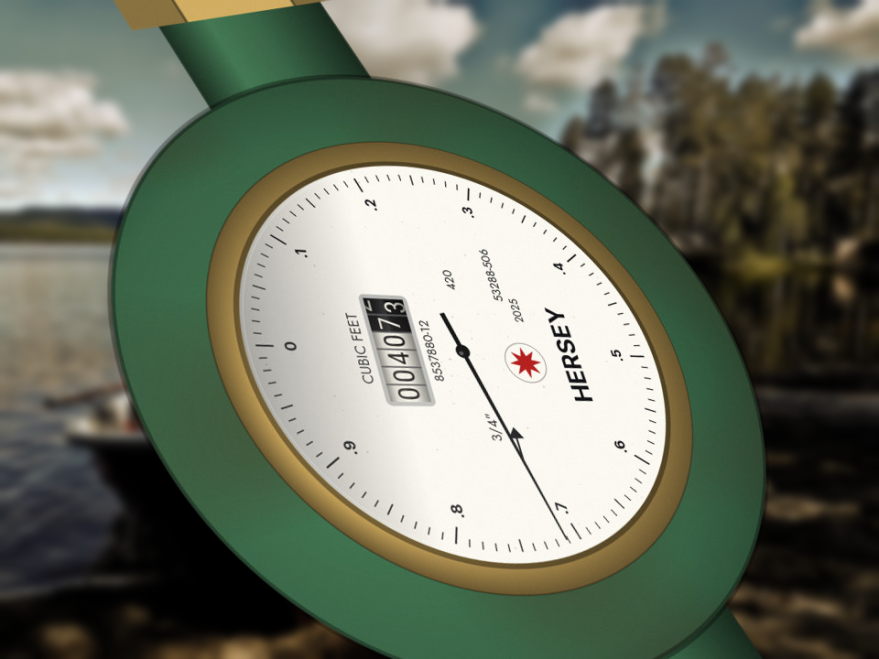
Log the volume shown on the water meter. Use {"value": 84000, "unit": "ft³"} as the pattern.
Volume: {"value": 4072.71, "unit": "ft³"}
